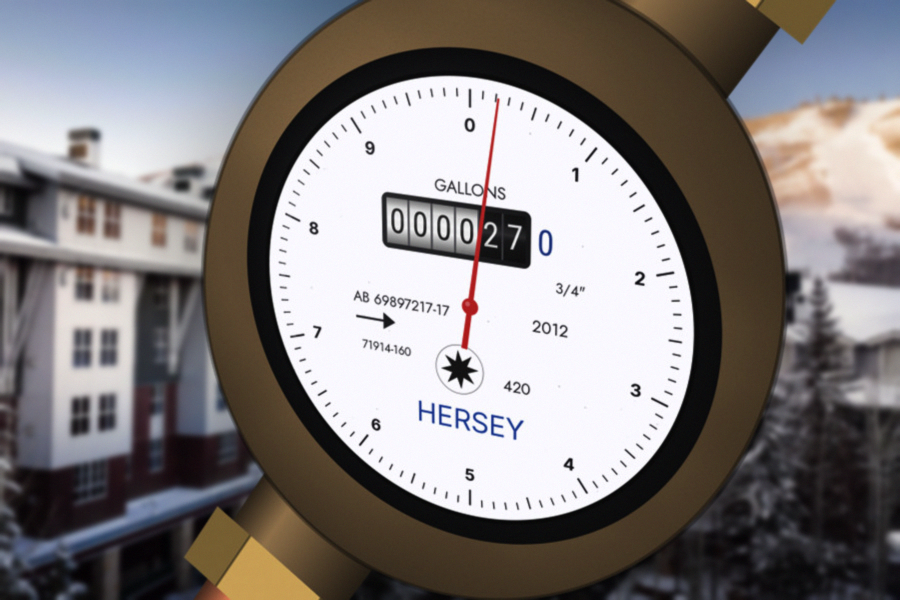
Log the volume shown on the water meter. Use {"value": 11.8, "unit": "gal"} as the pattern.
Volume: {"value": 270.2, "unit": "gal"}
